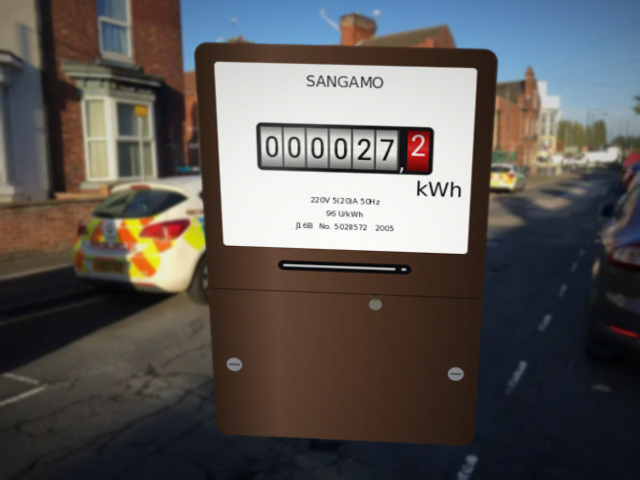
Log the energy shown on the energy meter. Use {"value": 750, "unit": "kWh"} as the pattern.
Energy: {"value": 27.2, "unit": "kWh"}
